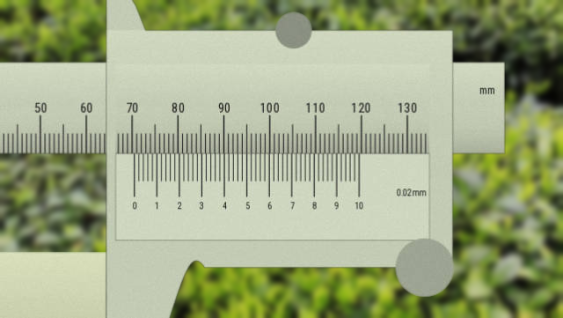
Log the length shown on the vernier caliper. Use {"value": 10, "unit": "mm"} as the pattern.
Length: {"value": 70.5, "unit": "mm"}
